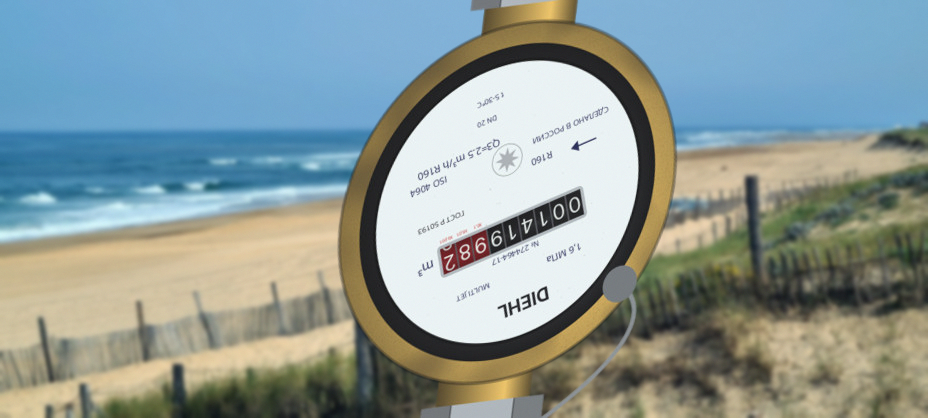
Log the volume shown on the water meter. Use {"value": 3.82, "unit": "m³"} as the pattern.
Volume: {"value": 1419.982, "unit": "m³"}
